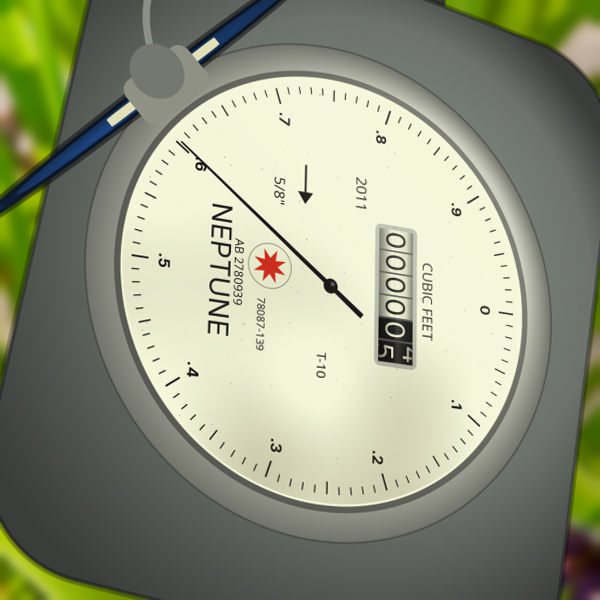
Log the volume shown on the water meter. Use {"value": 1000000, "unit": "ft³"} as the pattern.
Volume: {"value": 4.60, "unit": "ft³"}
